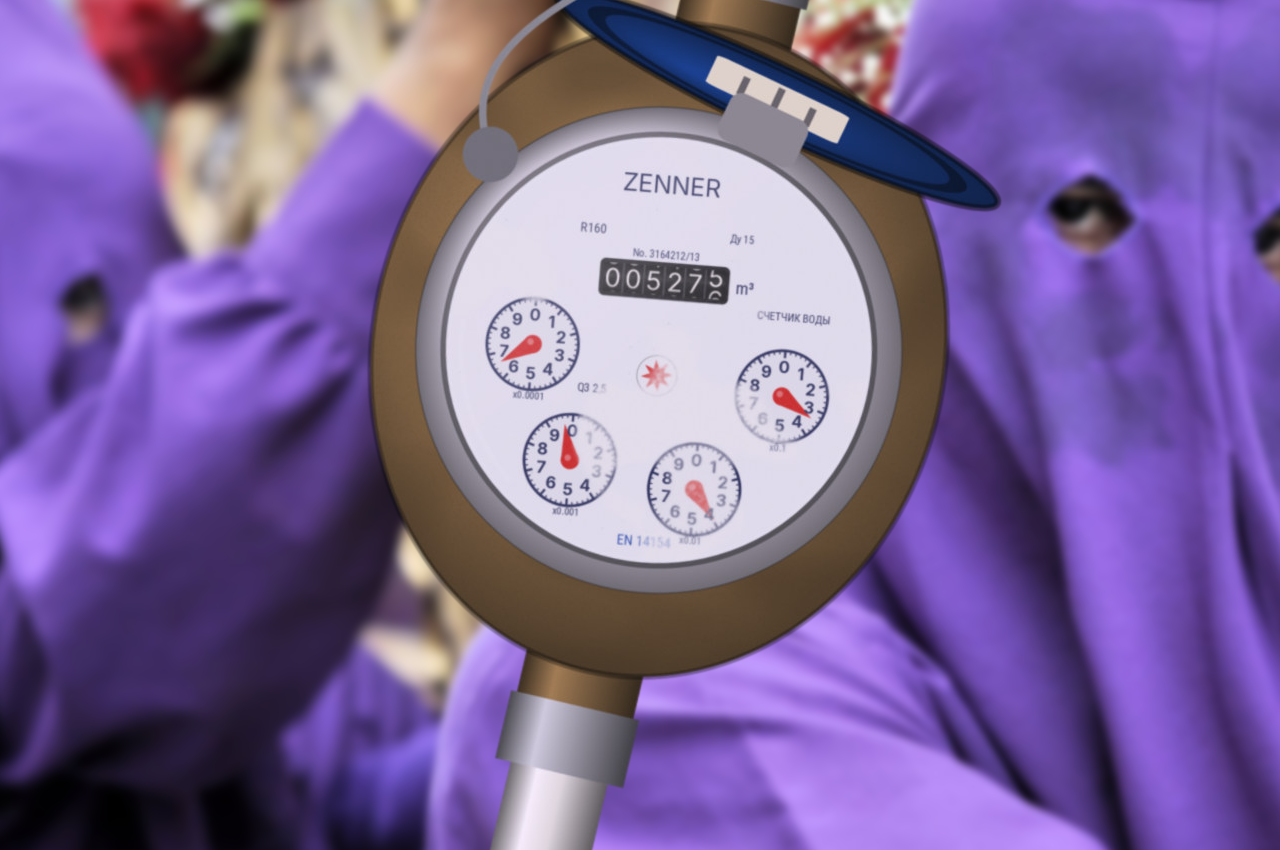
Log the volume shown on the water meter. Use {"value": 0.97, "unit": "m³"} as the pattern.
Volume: {"value": 5275.3396, "unit": "m³"}
